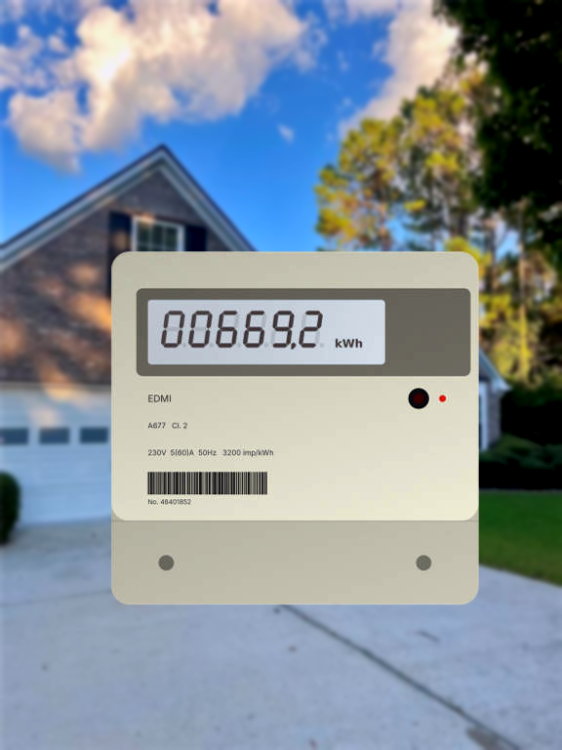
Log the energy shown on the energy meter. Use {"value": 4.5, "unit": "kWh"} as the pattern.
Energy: {"value": 669.2, "unit": "kWh"}
